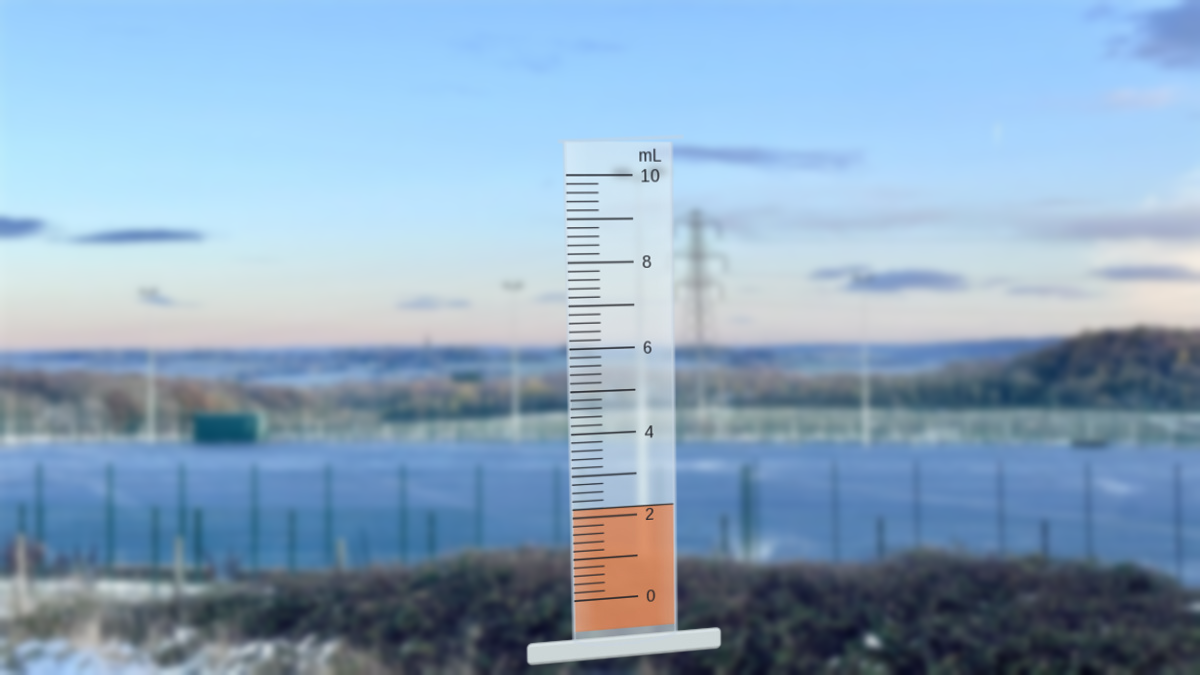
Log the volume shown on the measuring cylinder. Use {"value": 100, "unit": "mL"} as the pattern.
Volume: {"value": 2.2, "unit": "mL"}
